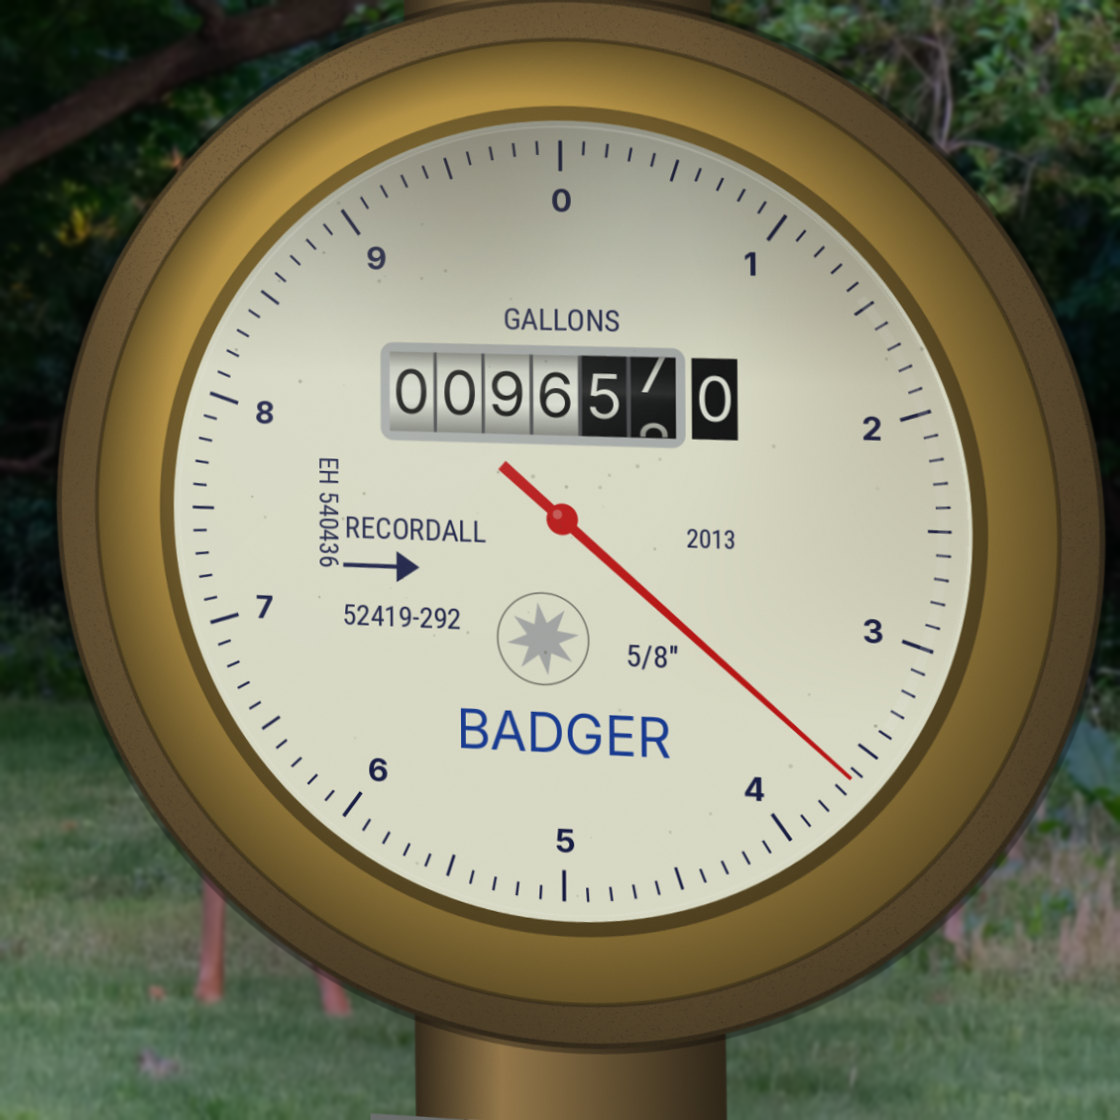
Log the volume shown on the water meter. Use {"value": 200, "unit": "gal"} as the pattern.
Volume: {"value": 96573.6, "unit": "gal"}
